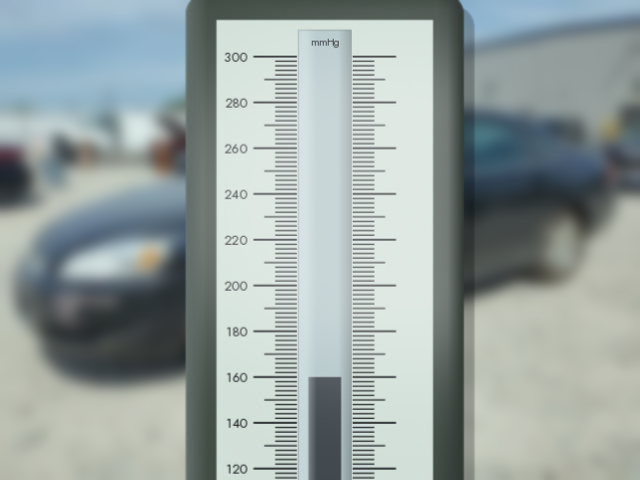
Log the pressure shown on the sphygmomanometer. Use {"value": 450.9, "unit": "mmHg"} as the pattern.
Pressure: {"value": 160, "unit": "mmHg"}
